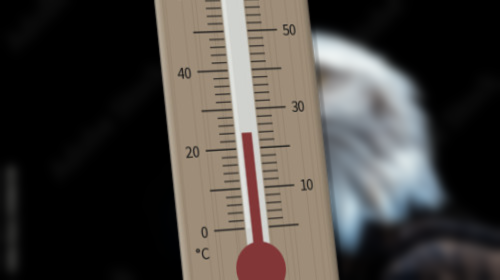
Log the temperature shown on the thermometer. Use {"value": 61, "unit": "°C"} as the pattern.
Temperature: {"value": 24, "unit": "°C"}
